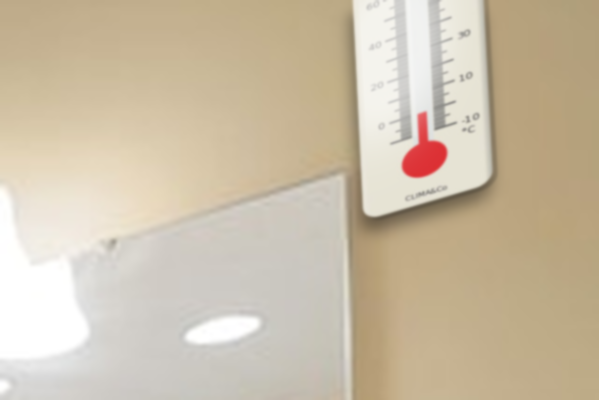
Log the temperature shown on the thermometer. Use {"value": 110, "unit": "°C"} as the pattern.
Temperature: {"value": 0, "unit": "°C"}
